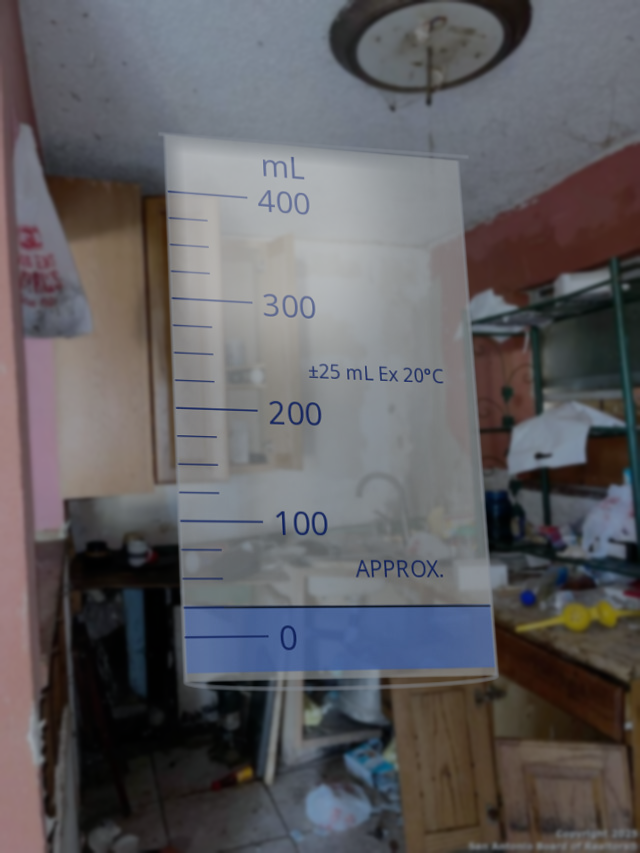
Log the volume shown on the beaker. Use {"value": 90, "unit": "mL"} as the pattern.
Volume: {"value": 25, "unit": "mL"}
